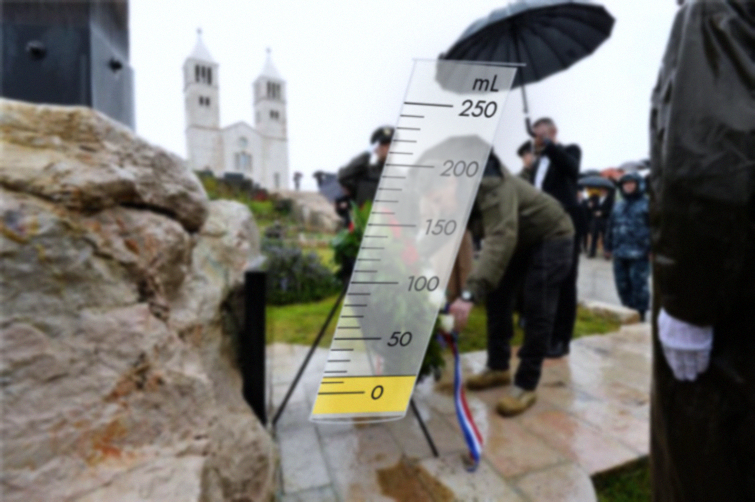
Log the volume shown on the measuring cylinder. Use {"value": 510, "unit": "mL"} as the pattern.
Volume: {"value": 15, "unit": "mL"}
